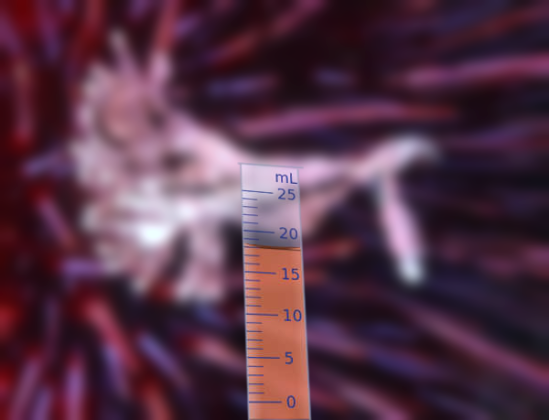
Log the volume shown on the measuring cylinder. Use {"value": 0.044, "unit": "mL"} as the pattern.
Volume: {"value": 18, "unit": "mL"}
